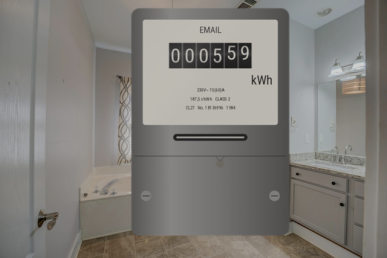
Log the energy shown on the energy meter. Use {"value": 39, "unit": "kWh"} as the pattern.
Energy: {"value": 559, "unit": "kWh"}
